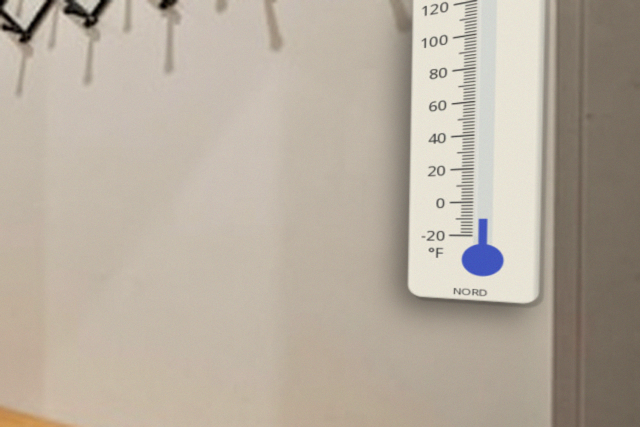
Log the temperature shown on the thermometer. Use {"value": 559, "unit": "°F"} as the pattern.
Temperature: {"value": -10, "unit": "°F"}
